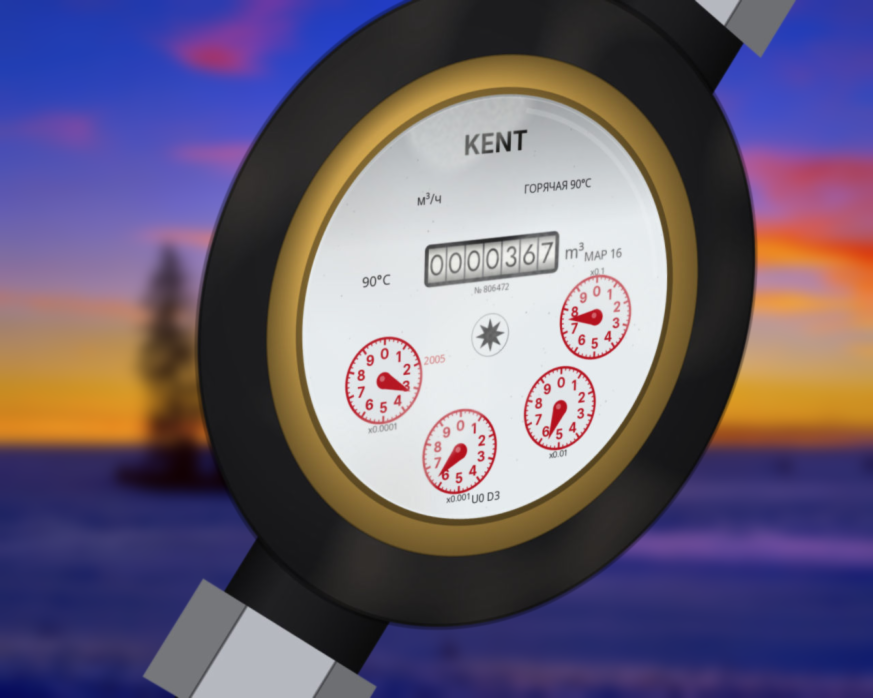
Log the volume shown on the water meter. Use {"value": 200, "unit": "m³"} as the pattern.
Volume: {"value": 367.7563, "unit": "m³"}
